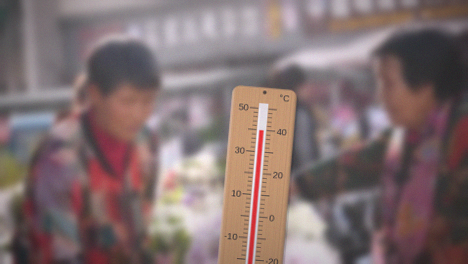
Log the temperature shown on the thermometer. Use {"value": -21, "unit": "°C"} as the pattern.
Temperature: {"value": 40, "unit": "°C"}
